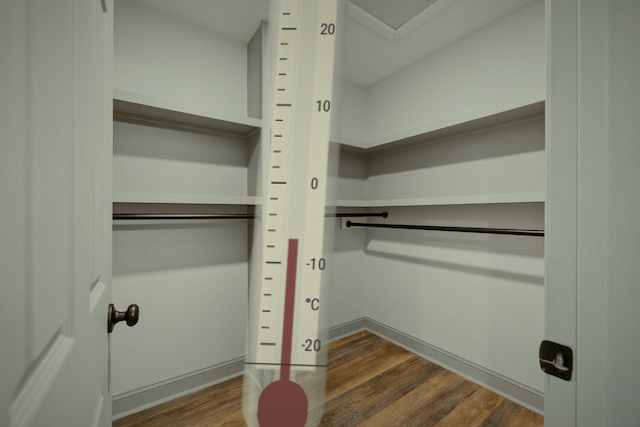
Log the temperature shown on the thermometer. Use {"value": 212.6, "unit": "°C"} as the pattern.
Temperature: {"value": -7, "unit": "°C"}
